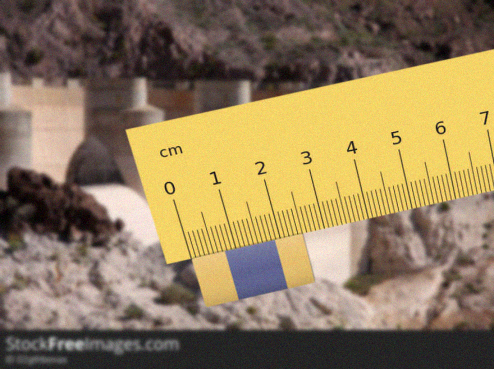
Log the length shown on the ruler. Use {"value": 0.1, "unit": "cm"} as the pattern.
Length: {"value": 2.5, "unit": "cm"}
